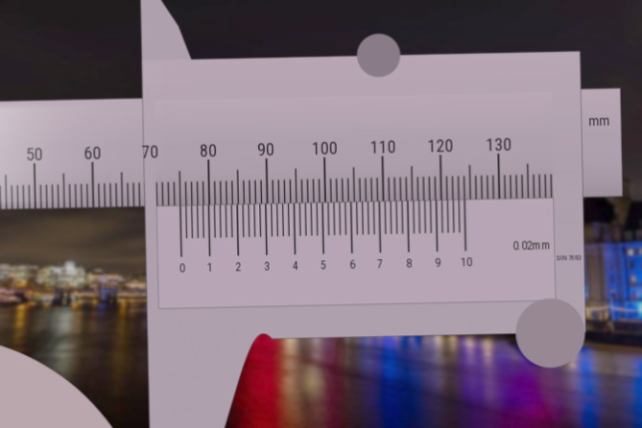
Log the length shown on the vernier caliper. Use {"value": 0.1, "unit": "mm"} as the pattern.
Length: {"value": 75.0, "unit": "mm"}
